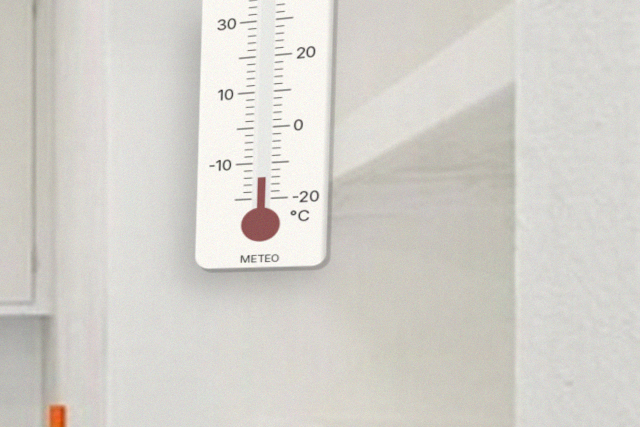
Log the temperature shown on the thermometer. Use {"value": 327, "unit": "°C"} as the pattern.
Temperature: {"value": -14, "unit": "°C"}
